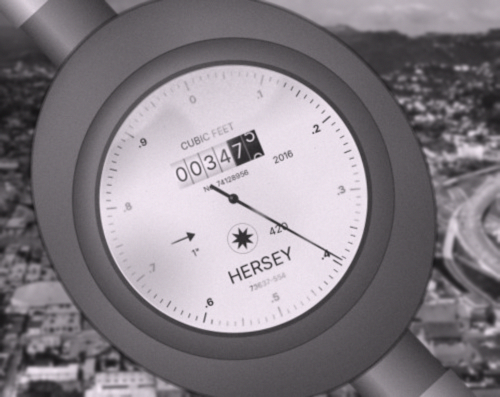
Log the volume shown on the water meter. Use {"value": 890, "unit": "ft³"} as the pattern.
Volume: {"value": 3475.39, "unit": "ft³"}
